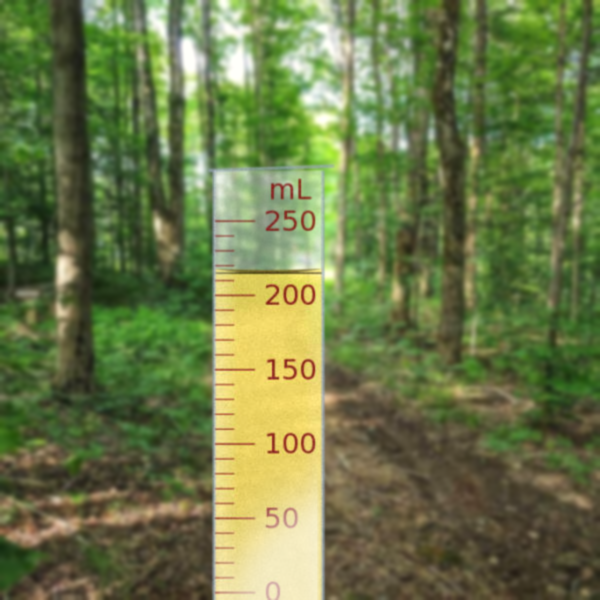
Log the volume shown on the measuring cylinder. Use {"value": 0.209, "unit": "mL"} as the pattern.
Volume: {"value": 215, "unit": "mL"}
